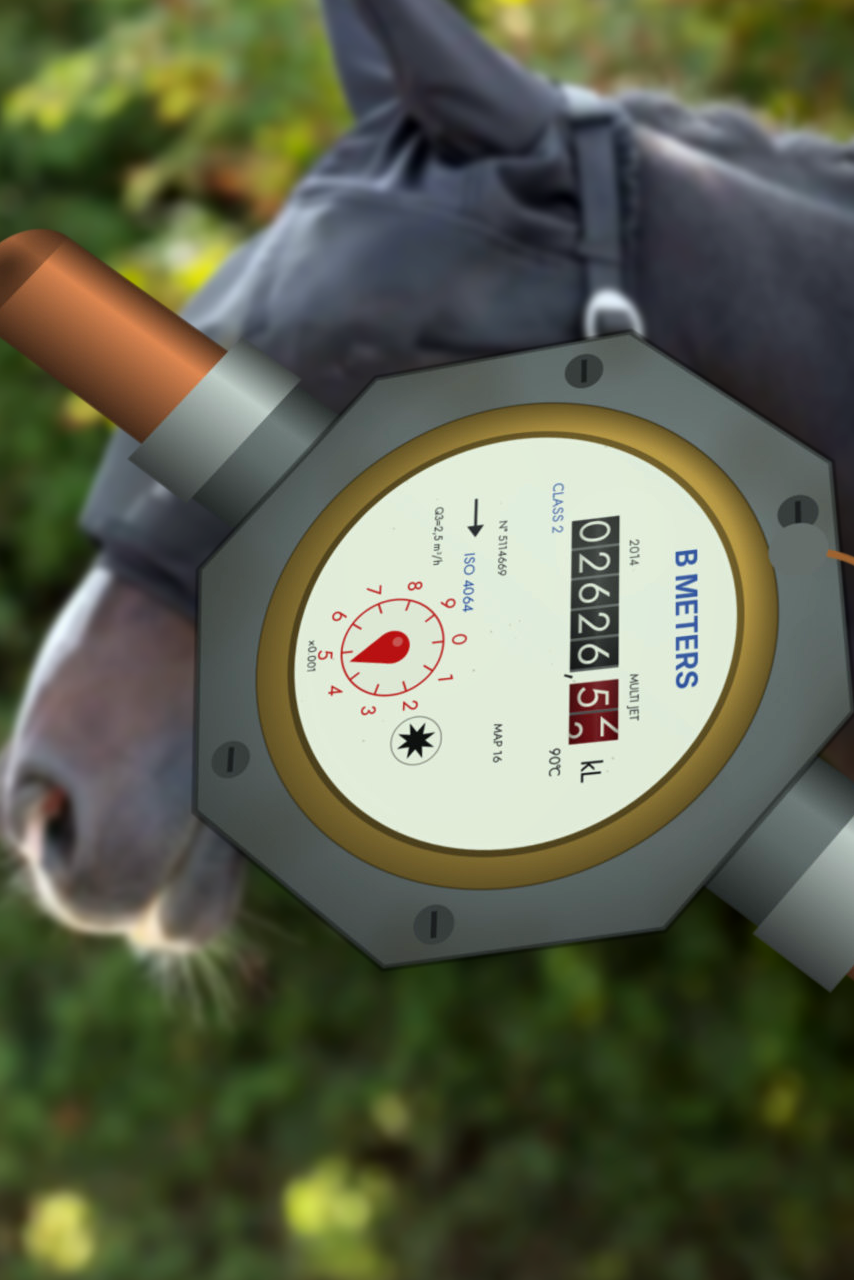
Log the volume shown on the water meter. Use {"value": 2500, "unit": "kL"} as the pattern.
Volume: {"value": 2626.524, "unit": "kL"}
